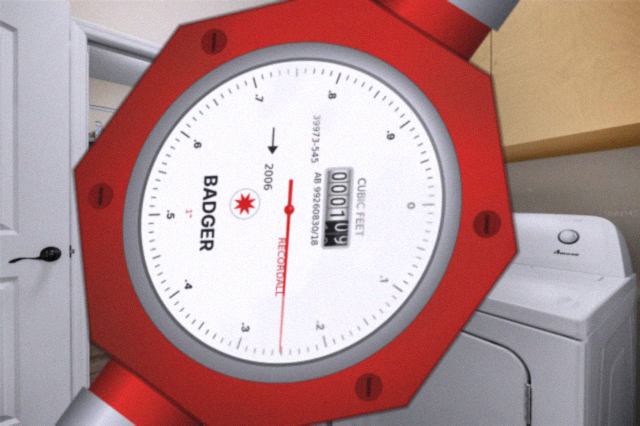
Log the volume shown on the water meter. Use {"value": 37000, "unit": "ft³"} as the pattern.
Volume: {"value": 109.25, "unit": "ft³"}
